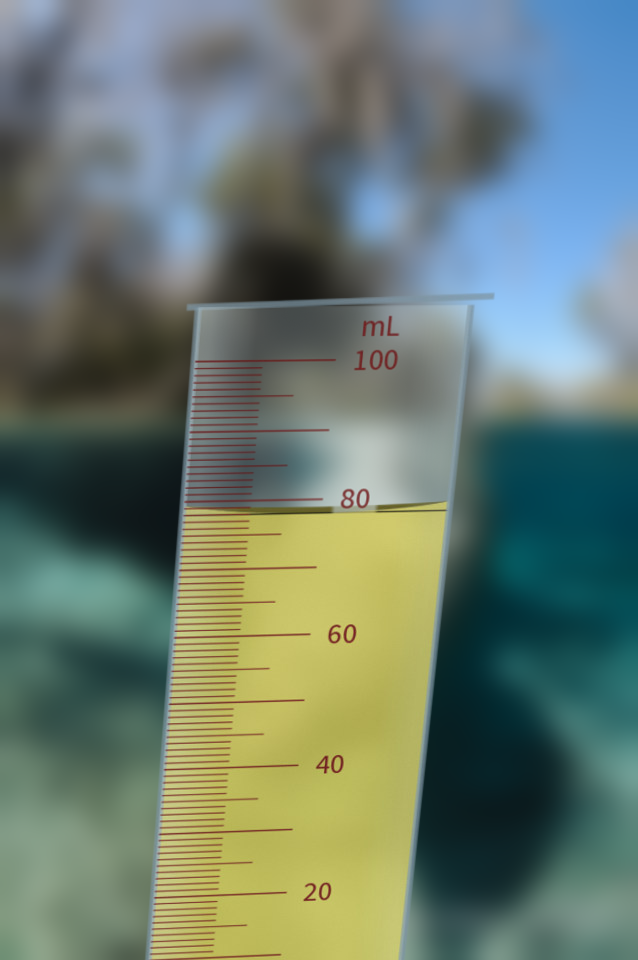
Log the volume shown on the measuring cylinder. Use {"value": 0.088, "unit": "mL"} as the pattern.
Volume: {"value": 78, "unit": "mL"}
